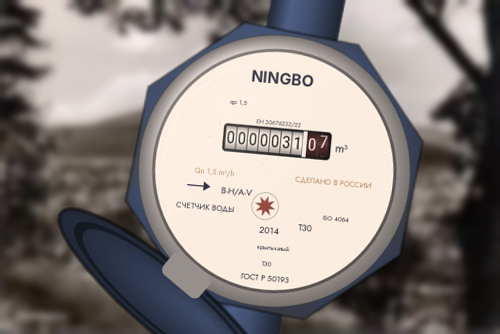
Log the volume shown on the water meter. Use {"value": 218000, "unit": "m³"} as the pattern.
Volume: {"value": 31.07, "unit": "m³"}
